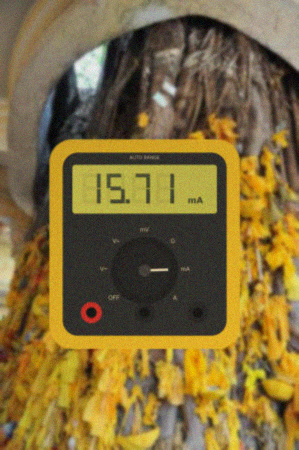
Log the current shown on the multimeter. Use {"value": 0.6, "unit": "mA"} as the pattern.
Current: {"value": 15.71, "unit": "mA"}
